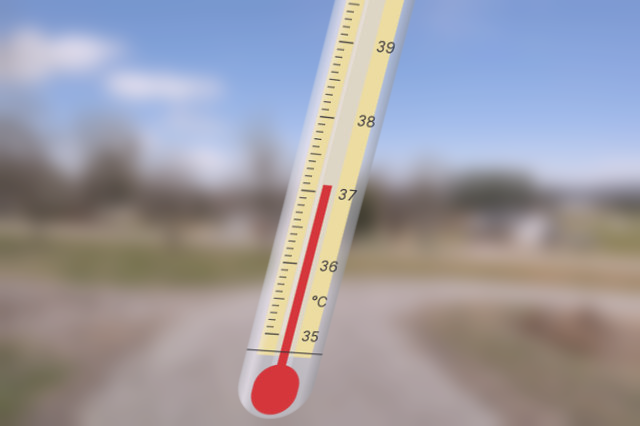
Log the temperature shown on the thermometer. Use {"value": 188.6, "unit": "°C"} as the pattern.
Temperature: {"value": 37.1, "unit": "°C"}
